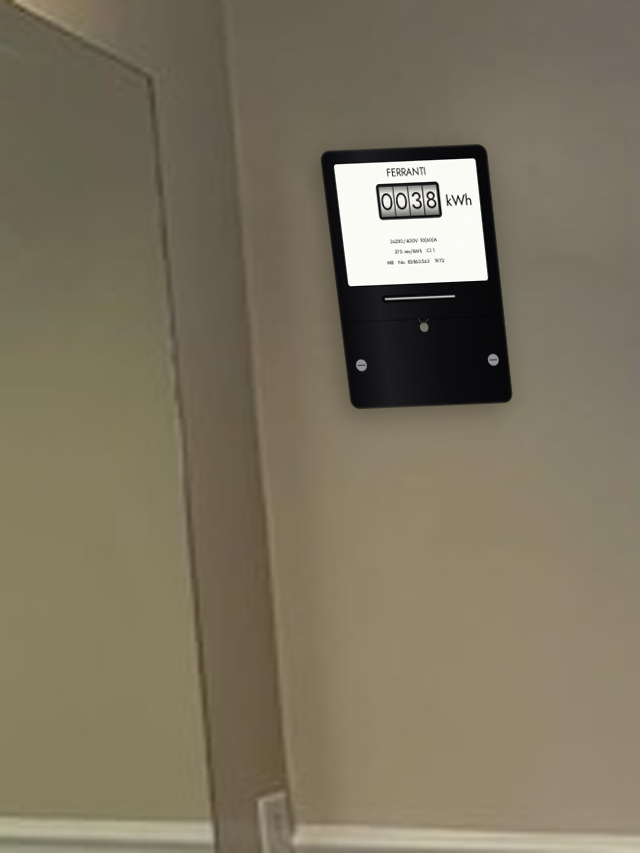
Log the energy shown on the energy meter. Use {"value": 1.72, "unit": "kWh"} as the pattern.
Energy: {"value": 38, "unit": "kWh"}
